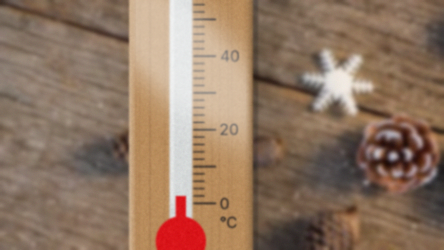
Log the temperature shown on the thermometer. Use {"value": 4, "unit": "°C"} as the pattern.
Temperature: {"value": 2, "unit": "°C"}
